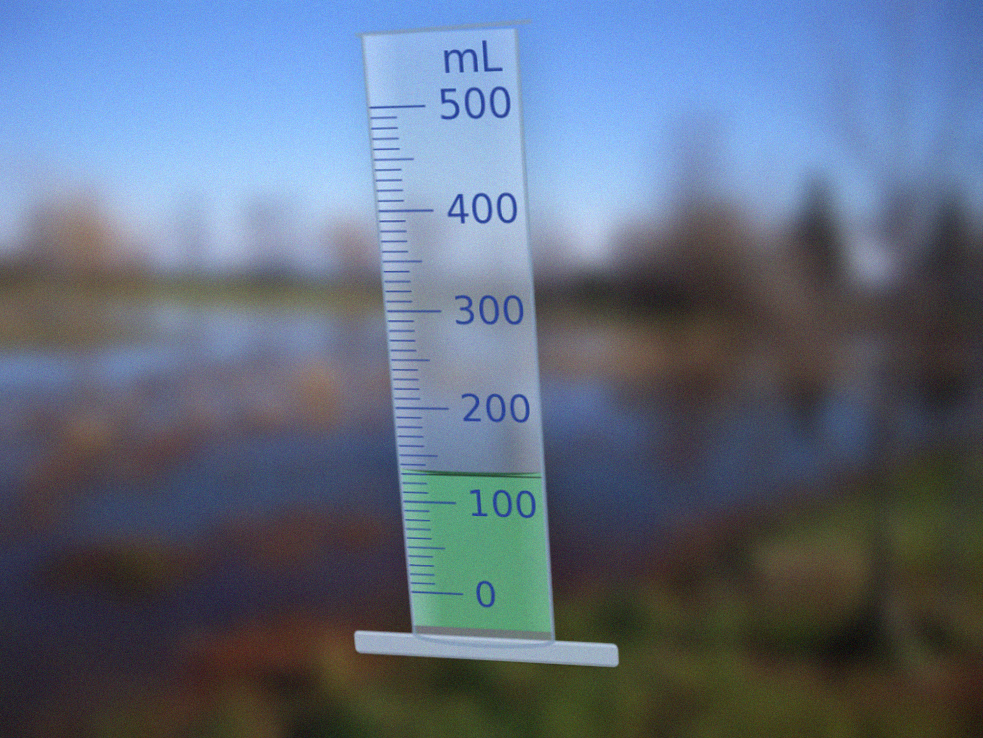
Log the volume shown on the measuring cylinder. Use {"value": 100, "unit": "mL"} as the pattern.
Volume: {"value": 130, "unit": "mL"}
